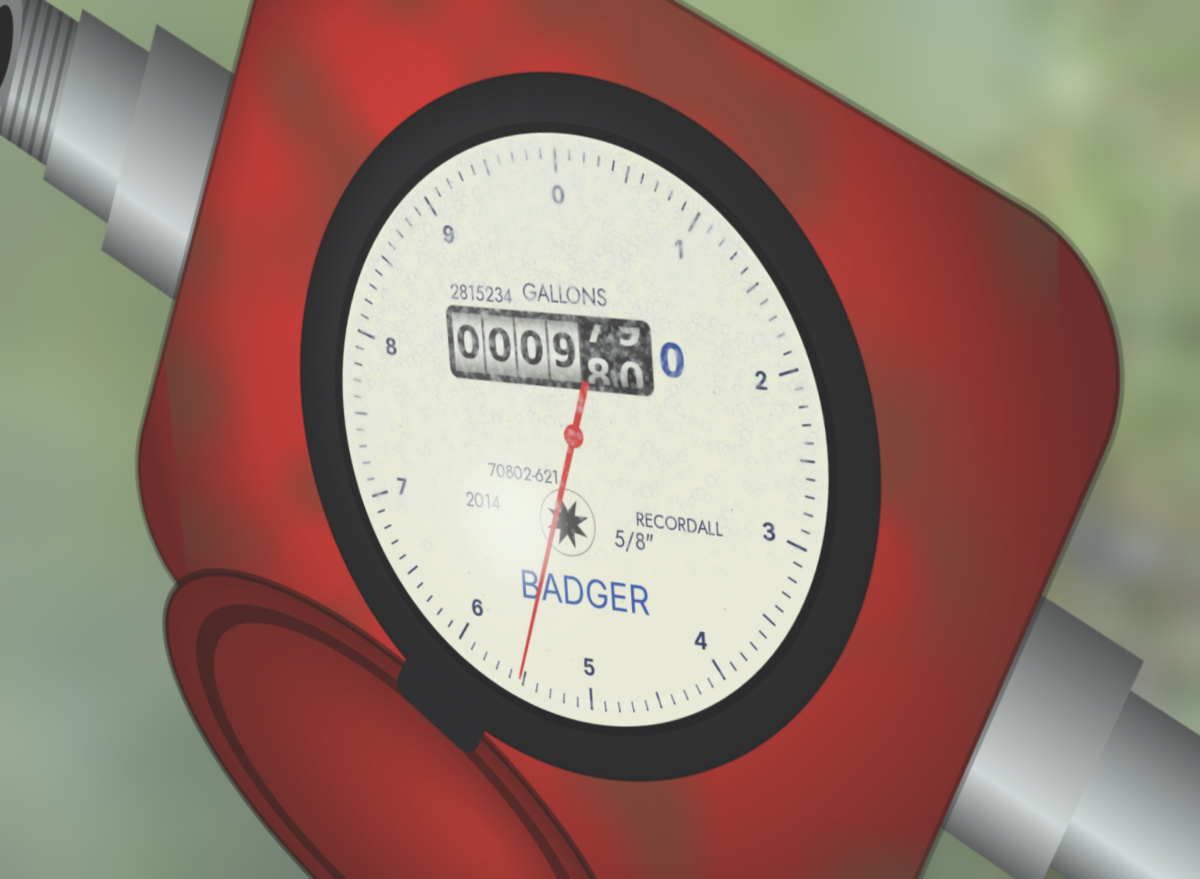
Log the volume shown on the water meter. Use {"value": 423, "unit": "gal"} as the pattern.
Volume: {"value": 9795.5, "unit": "gal"}
